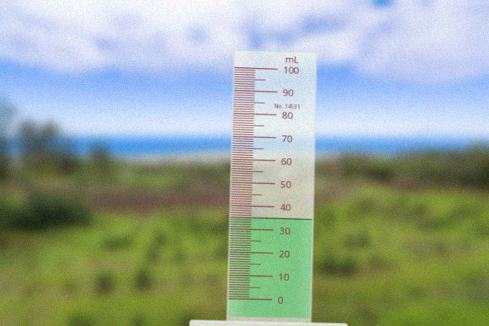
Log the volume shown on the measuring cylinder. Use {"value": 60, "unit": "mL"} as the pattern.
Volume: {"value": 35, "unit": "mL"}
